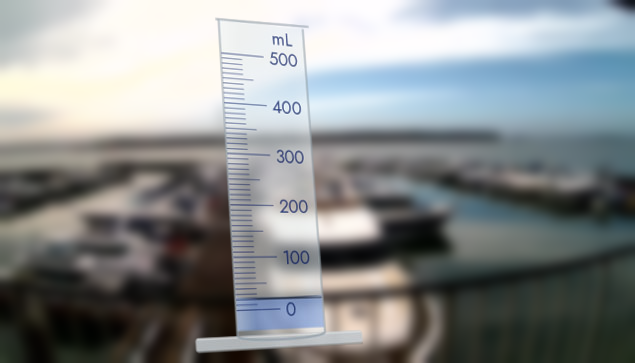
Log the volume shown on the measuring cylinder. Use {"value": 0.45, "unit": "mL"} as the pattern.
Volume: {"value": 20, "unit": "mL"}
